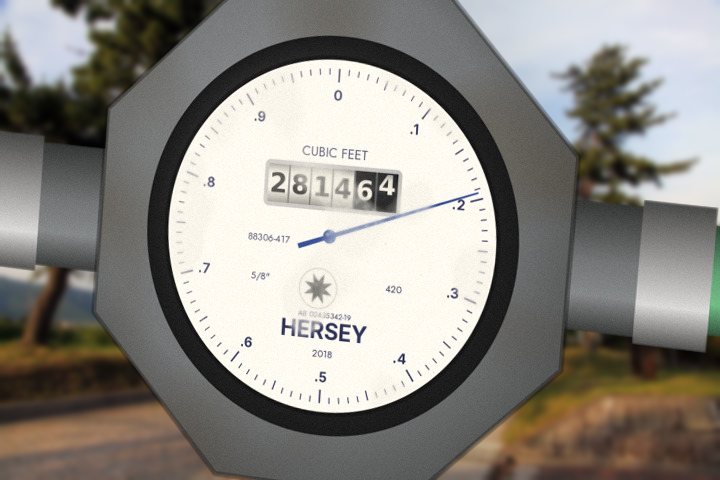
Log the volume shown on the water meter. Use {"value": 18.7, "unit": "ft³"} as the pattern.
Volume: {"value": 281464.19, "unit": "ft³"}
